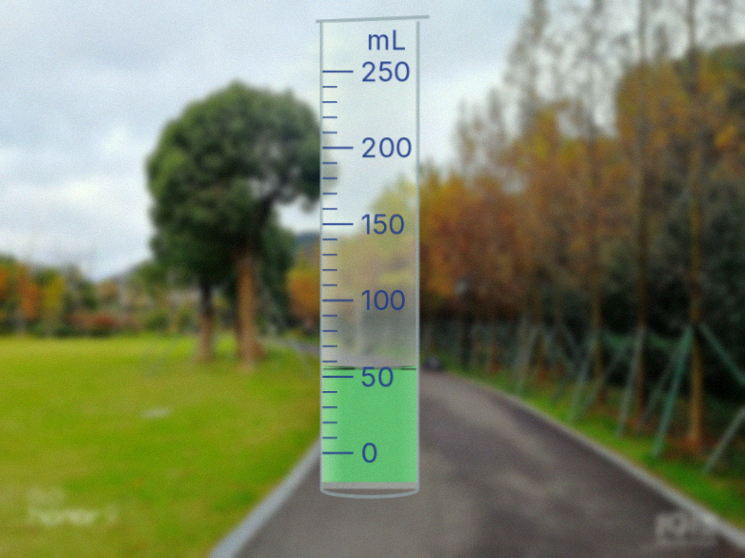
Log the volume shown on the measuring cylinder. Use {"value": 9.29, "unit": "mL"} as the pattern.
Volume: {"value": 55, "unit": "mL"}
